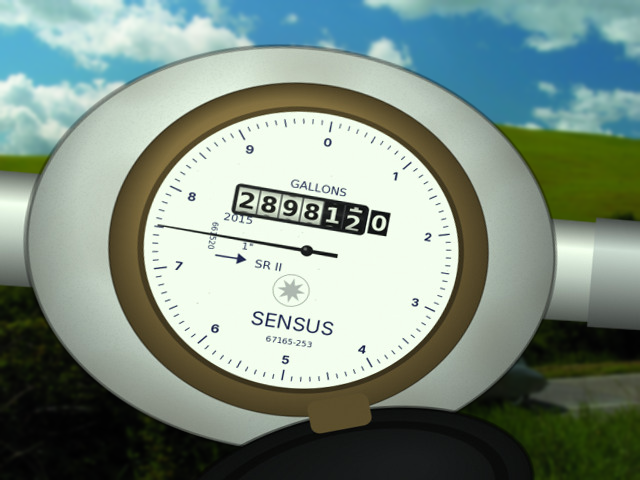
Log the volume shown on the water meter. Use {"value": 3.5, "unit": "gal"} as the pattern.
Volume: {"value": 2898117.5, "unit": "gal"}
